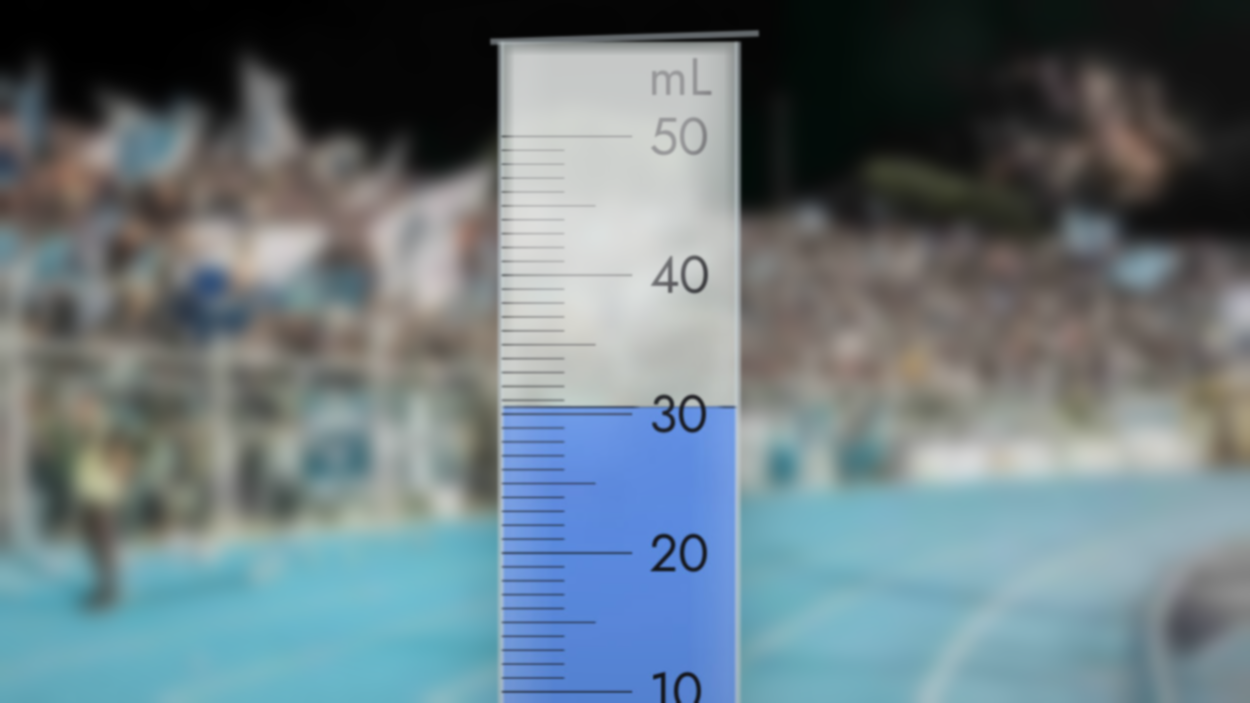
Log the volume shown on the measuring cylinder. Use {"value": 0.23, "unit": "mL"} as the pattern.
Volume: {"value": 30.5, "unit": "mL"}
